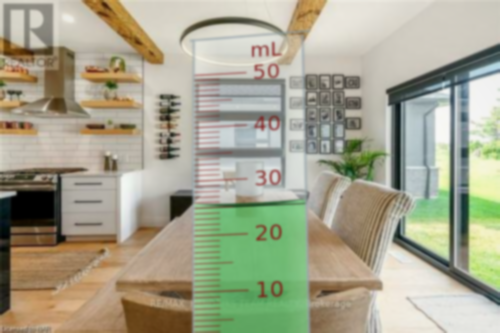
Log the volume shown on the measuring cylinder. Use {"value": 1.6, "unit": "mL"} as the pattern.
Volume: {"value": 25, "unit": "mL"}
